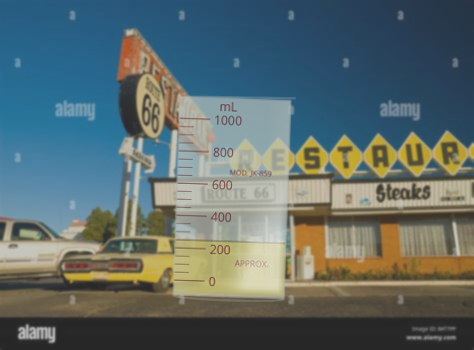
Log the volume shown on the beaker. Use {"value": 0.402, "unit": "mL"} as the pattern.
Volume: {"value": 250, "unit": "mL"}
